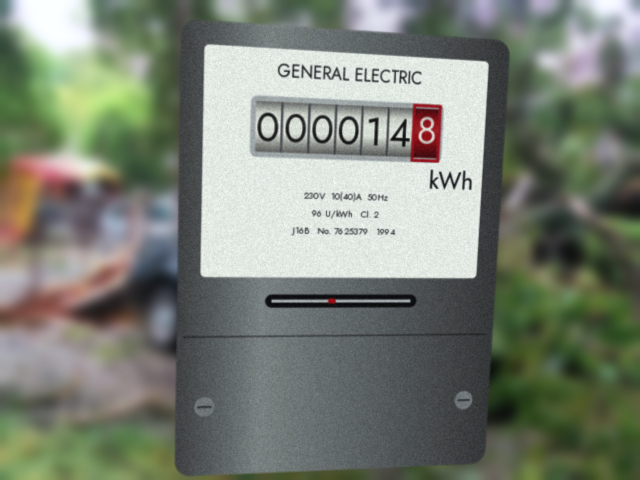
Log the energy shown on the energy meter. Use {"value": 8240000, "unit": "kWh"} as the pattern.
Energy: {"value": 14.8, "unit": "kWh"}
